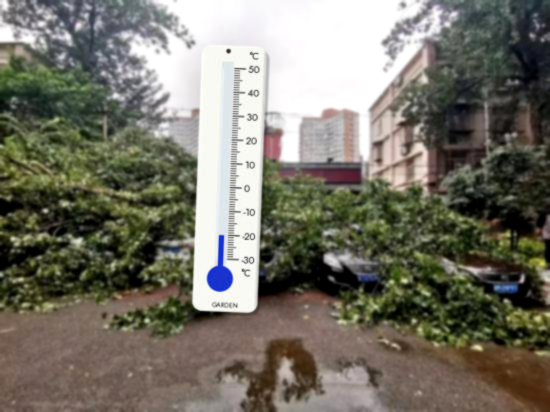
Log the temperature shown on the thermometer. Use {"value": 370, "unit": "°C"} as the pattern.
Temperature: {"value": -20, "unit": "°C"}
